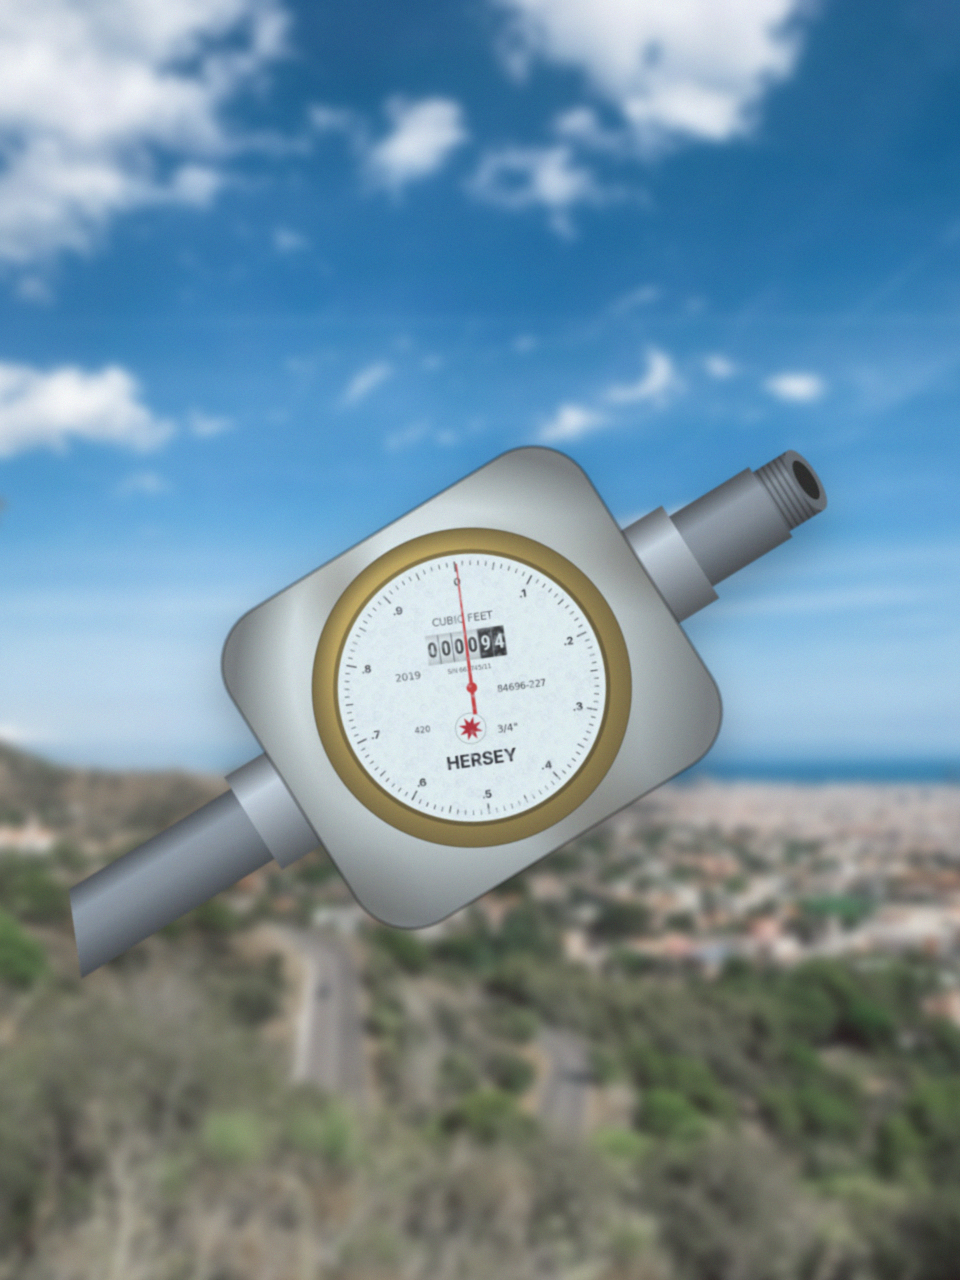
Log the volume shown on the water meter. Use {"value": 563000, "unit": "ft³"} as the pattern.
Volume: {"value": 94.00, "unit": "ft³"}
